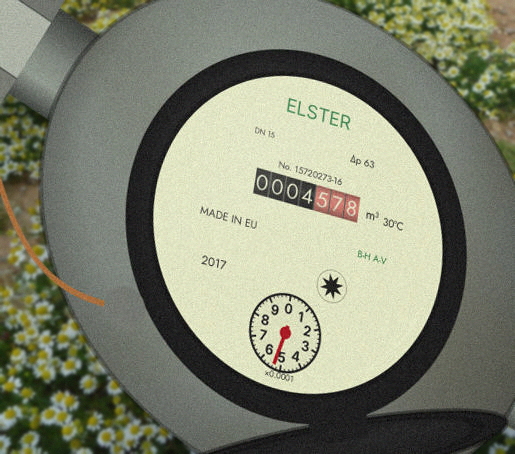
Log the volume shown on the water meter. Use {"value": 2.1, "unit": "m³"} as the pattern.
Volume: {"value": 4.5785, "unit": "m³"}
